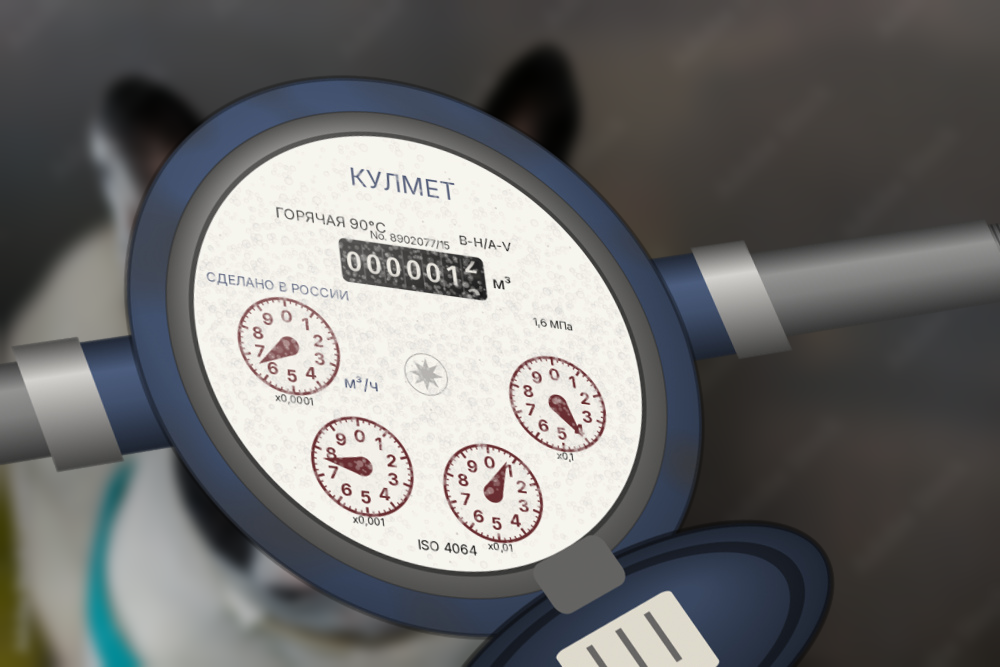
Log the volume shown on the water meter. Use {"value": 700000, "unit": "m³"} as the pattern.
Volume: {"value": 12.4076, "unit": "m³"}
